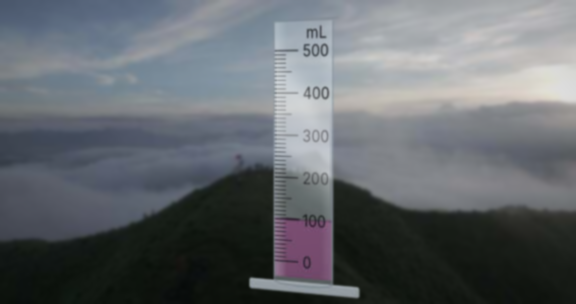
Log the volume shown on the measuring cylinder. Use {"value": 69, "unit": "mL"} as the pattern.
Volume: {"value": 100, "unit": "mL"}
